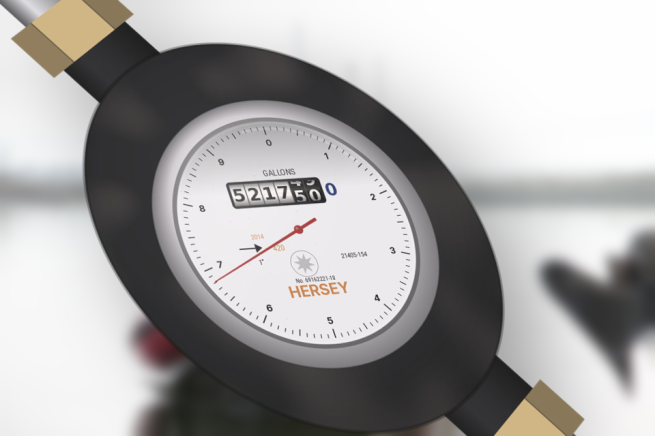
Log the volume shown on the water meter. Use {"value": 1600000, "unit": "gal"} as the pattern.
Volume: {"value": 5217496.8, "unit": "gal"}
